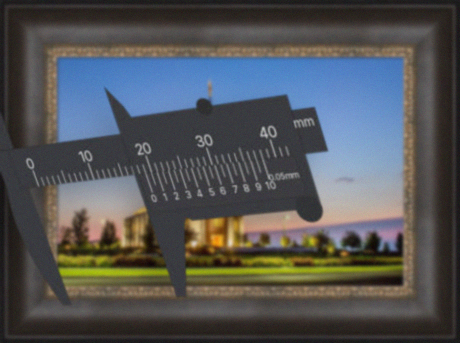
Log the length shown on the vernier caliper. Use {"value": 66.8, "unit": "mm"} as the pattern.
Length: {"value": 19.0, "unit": "mm"}
